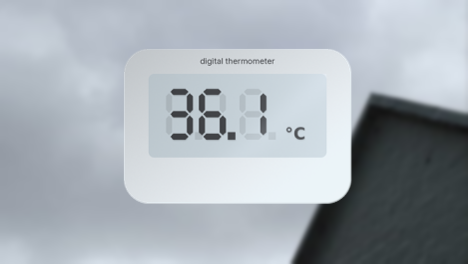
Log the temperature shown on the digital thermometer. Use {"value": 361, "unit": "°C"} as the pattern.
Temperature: {"value": 36.1, "unit": "°C"}
